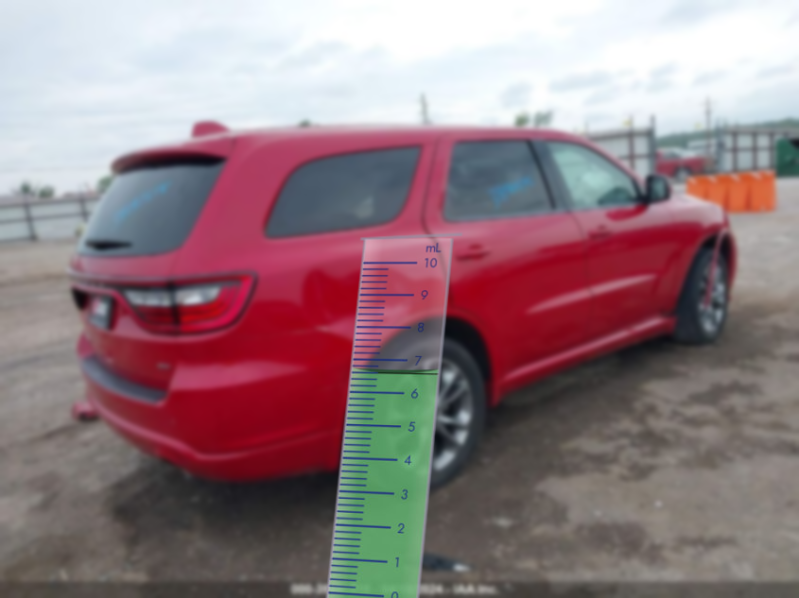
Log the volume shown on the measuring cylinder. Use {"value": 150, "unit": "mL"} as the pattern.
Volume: {"value": 6.6, "unit": "mL"}
